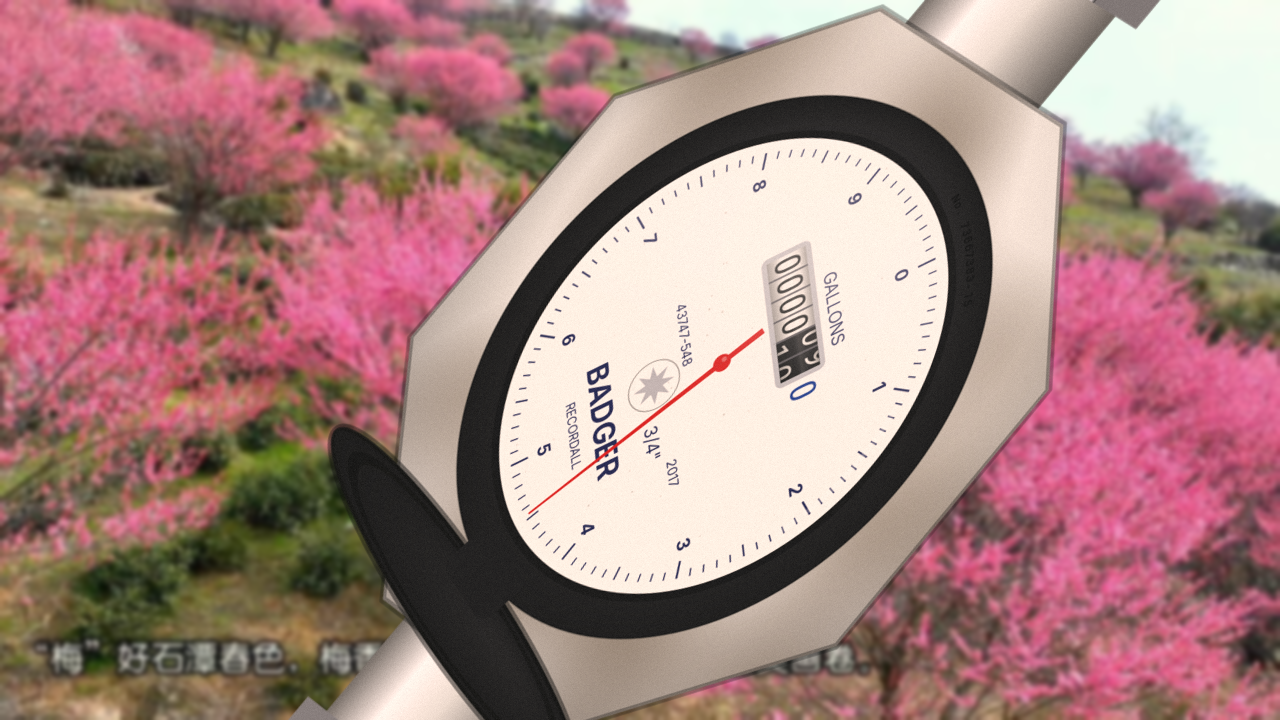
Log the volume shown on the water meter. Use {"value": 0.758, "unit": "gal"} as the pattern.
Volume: {"value": 94.5, "unit": "gal"}
